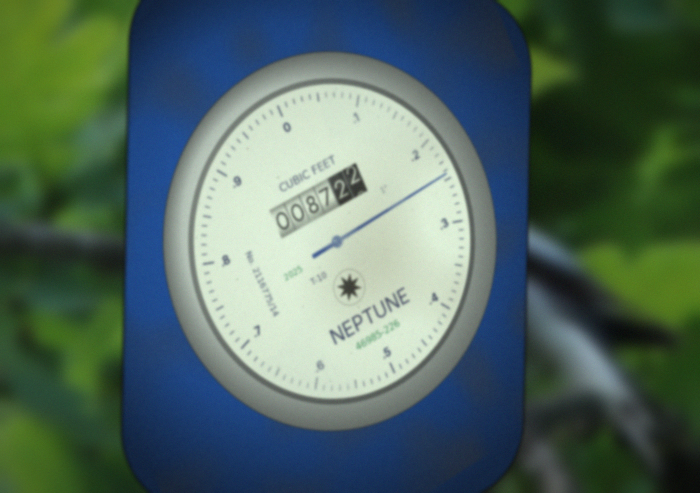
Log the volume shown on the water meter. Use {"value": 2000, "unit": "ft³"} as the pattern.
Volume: {"value": 8722.24, "unit": "ft³"}
